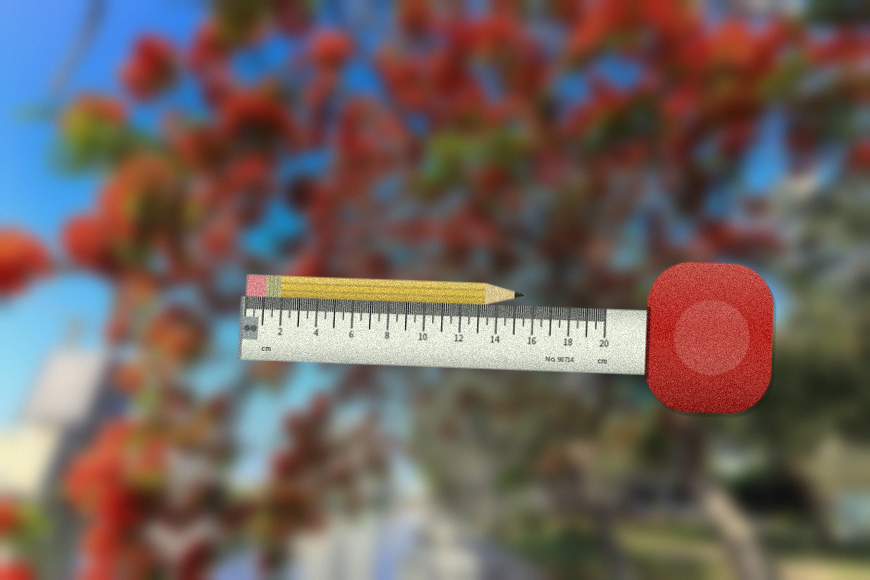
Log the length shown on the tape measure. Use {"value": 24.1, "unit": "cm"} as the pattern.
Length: {"value": 15.5, "unit": "cm"}
